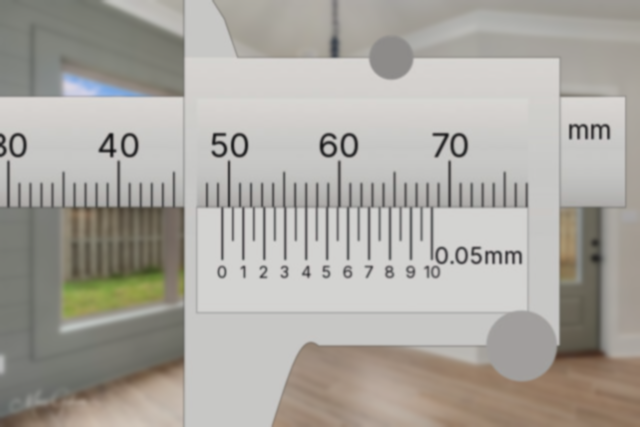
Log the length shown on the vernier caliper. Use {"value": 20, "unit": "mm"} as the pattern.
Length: {"value": 49.4, "unit": "mm"}
